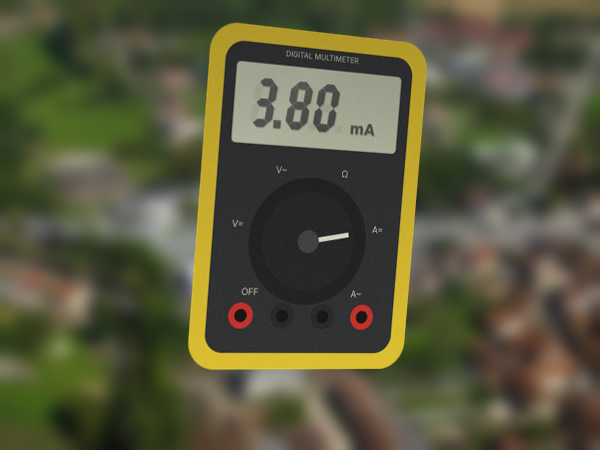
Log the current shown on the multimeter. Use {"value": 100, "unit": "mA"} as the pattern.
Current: {"value": 3.80, "unit": "mA"}
